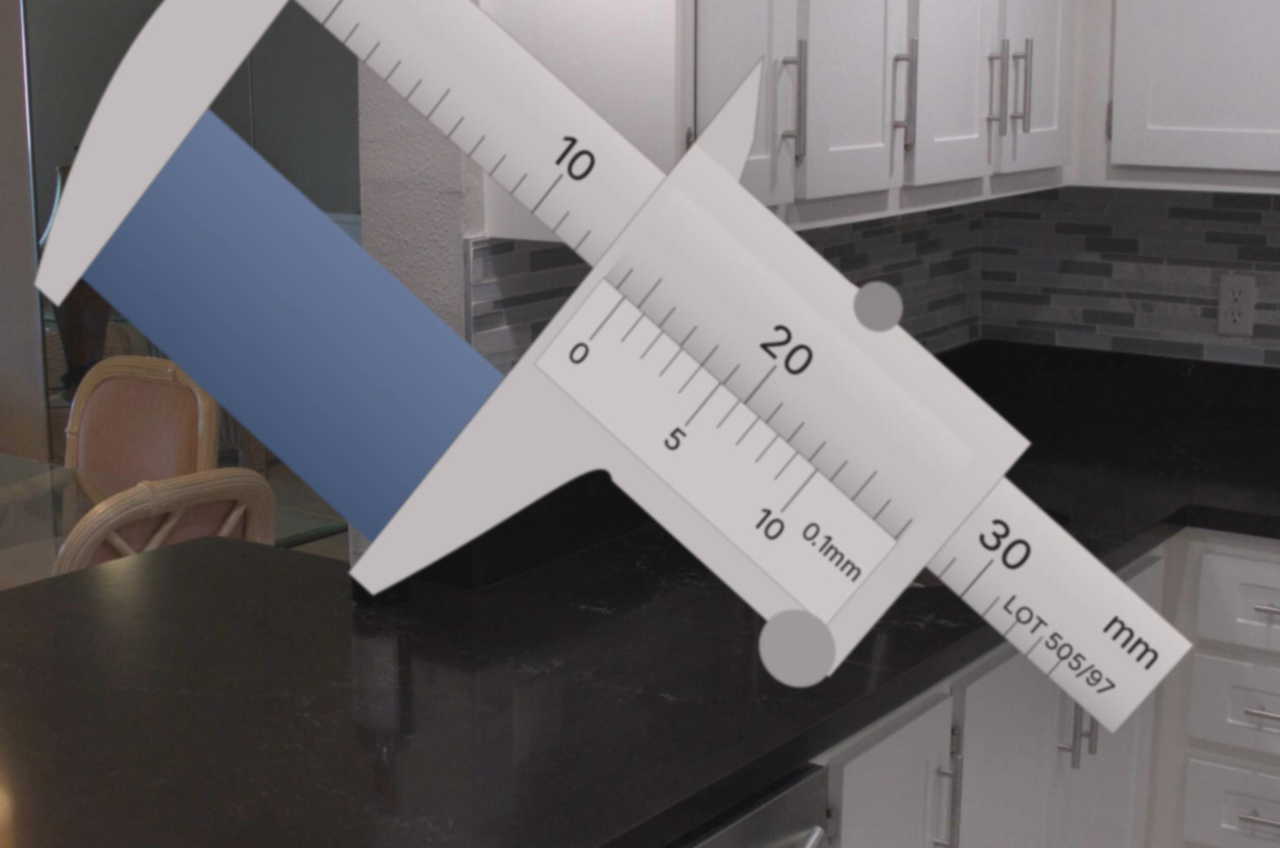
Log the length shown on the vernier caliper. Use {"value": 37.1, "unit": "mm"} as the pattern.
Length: {"value": 14.4, "unit": "mm"}
